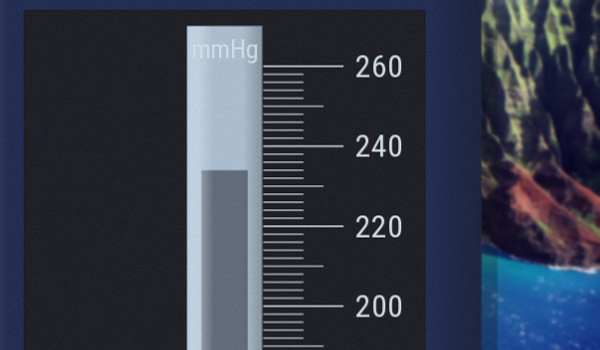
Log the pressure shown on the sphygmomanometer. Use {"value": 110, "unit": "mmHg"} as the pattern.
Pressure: {"value": 234, "unit": "mmHg"}
